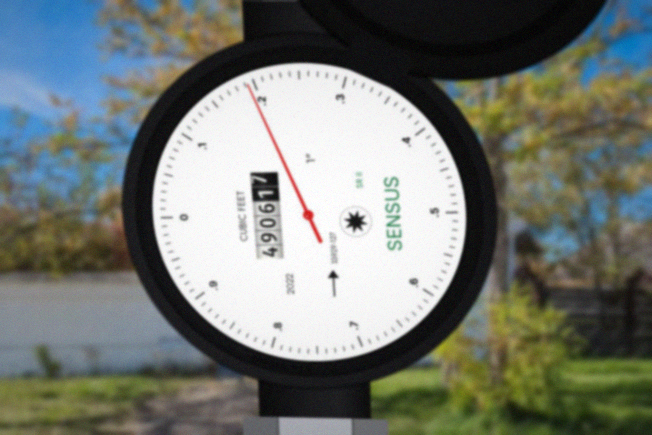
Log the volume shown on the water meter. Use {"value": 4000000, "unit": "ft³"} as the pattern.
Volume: {"value": 490617.19, "unit": "ft³"}
